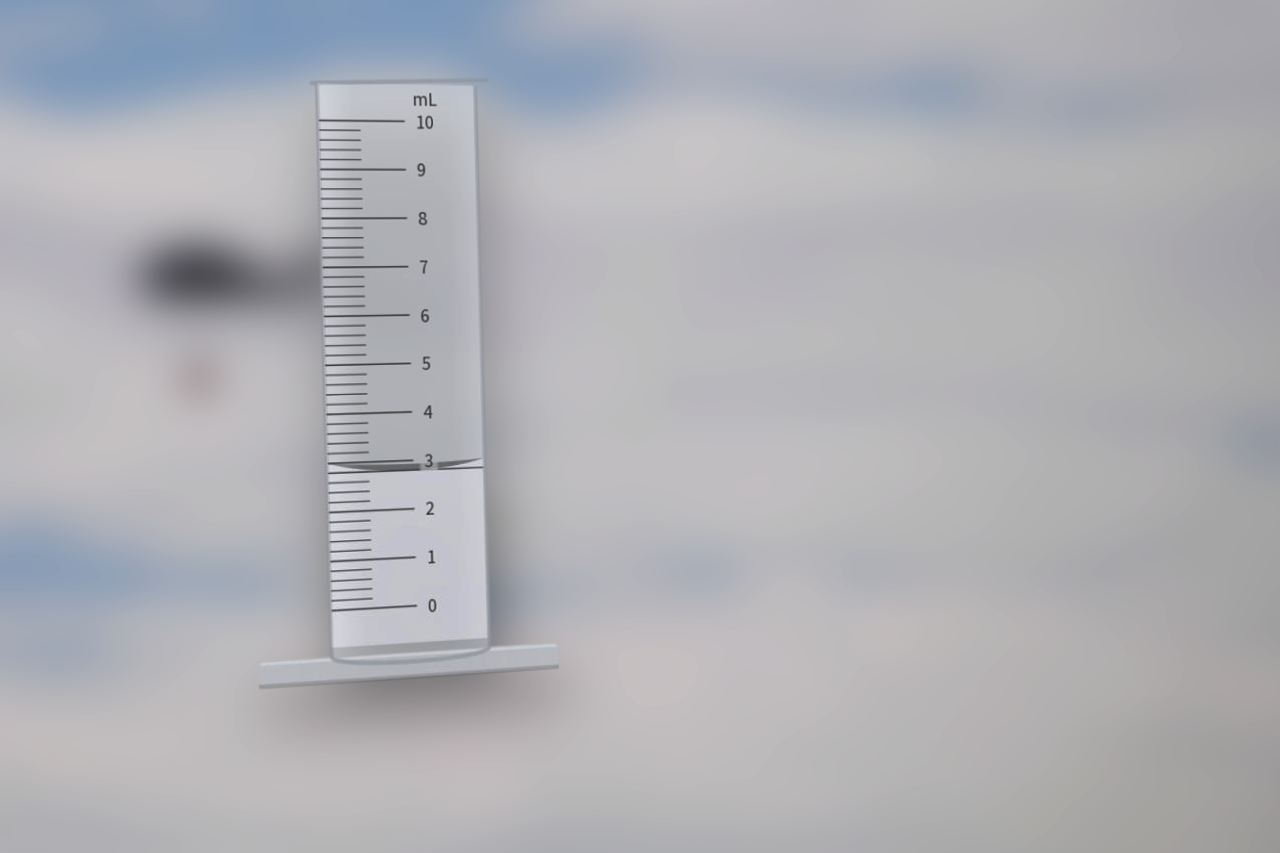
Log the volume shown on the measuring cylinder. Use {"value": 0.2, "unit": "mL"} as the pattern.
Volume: {"value": 2.8, "unit": "mL"}
